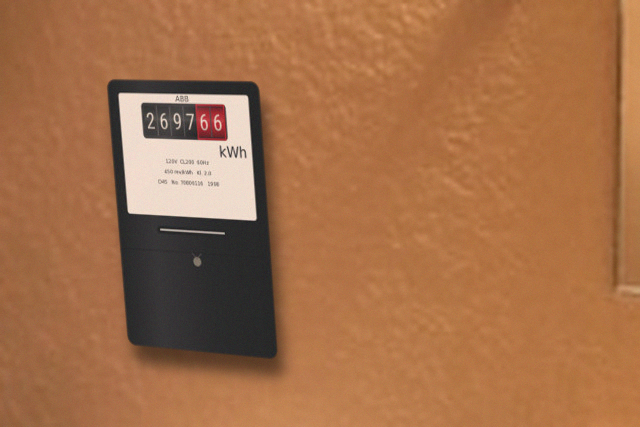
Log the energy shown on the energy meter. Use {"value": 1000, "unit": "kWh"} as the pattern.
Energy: {"value": 2697.66, "unit": "kWh"}
